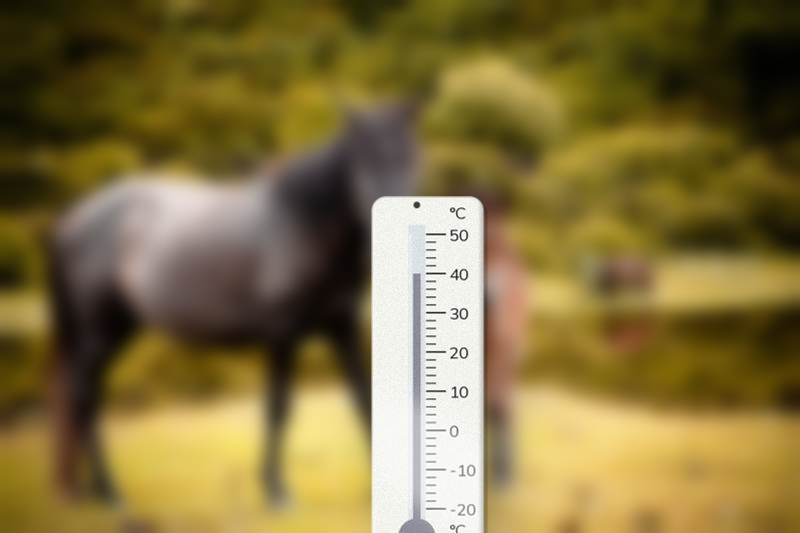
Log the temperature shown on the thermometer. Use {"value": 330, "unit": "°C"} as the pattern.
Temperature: {"value": 40, "unit": "°C"}
